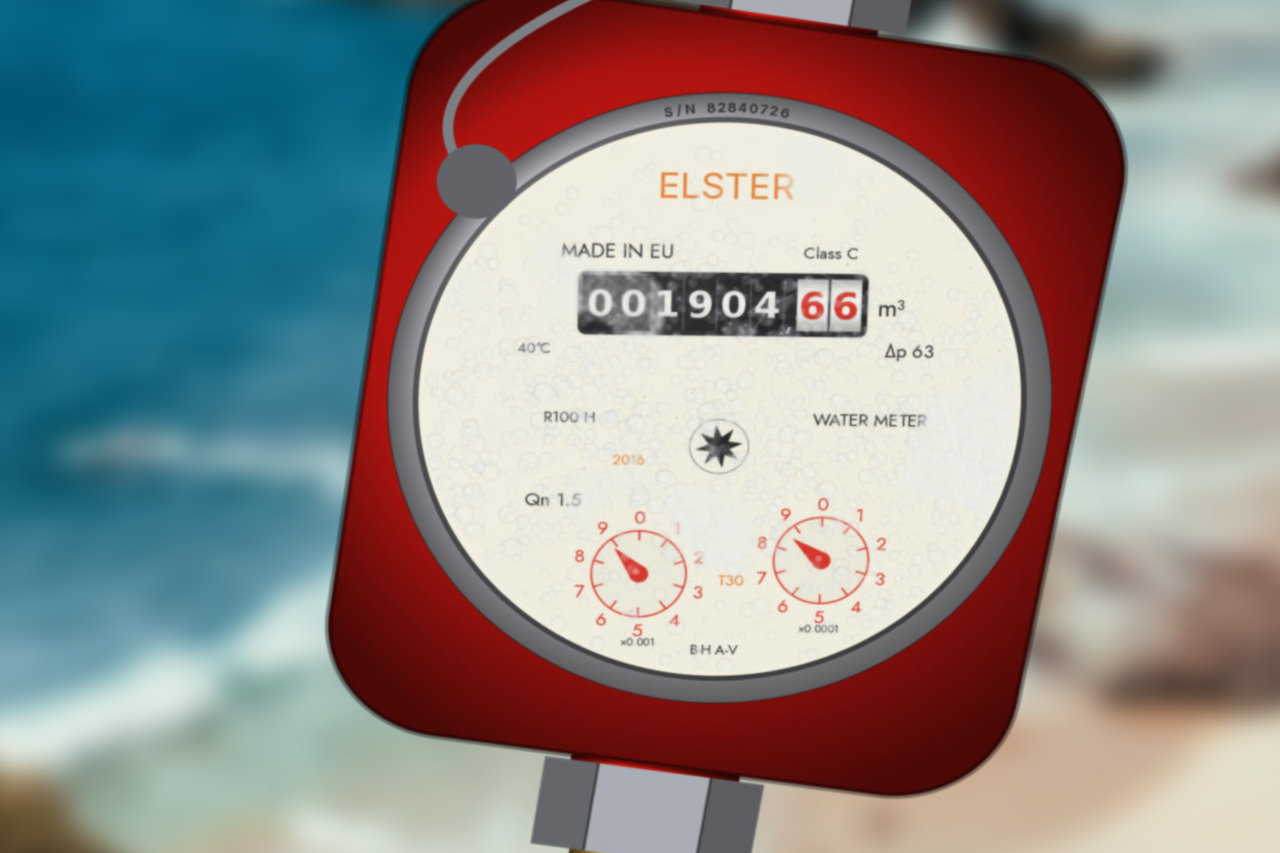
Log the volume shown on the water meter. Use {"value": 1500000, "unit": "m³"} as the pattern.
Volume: {"value": 1904.6688, "unit": "m³"}
